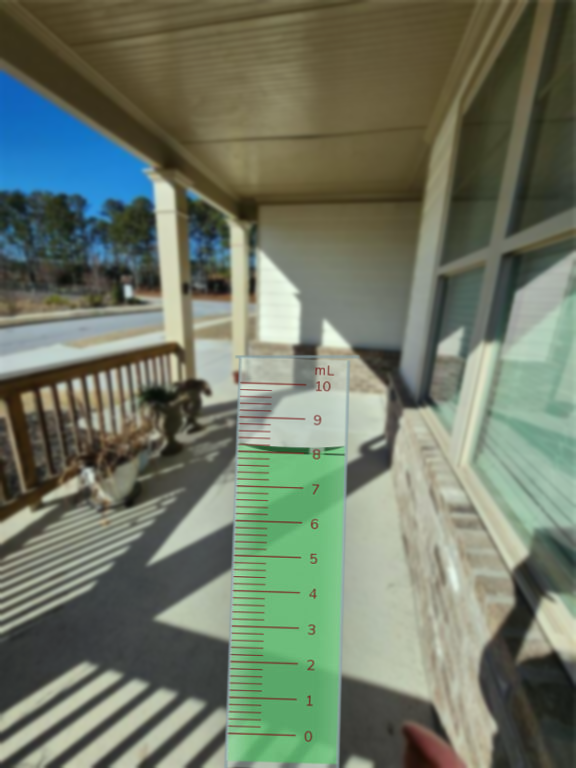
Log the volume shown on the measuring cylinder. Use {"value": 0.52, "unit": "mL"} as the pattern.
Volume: {"value": 8, "unit": "mL"}
